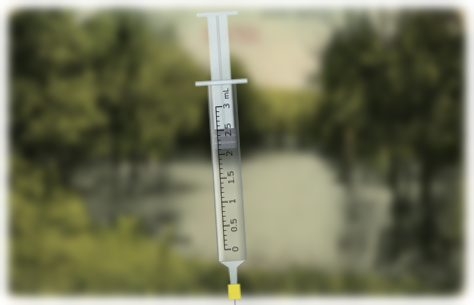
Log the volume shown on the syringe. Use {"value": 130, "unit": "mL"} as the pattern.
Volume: {"value": 2.1, "unit": "mL"}
